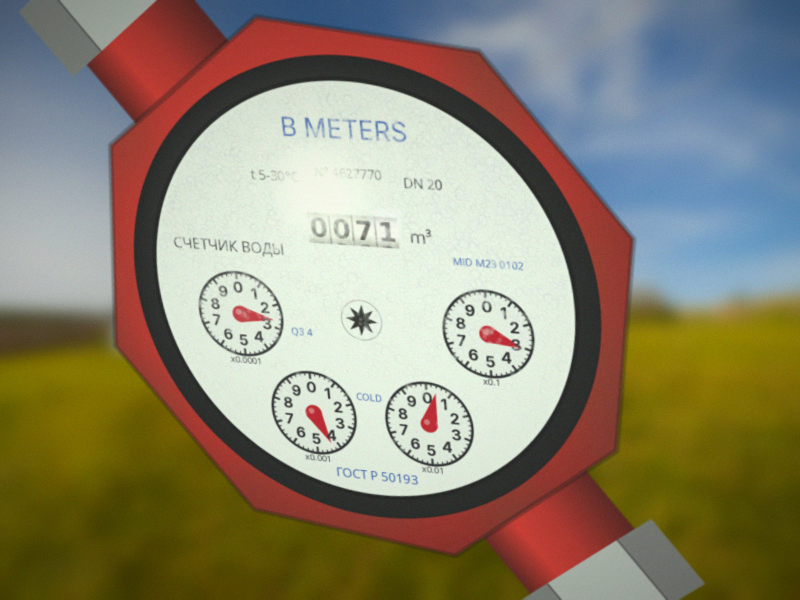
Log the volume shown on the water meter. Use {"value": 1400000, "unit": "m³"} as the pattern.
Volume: {"value": 71.3042, "unit": "m³"}
